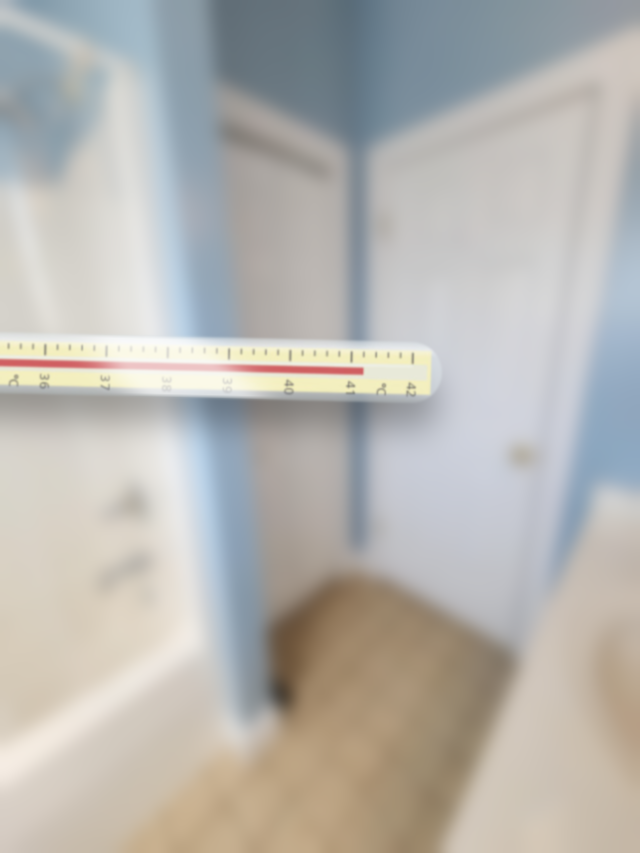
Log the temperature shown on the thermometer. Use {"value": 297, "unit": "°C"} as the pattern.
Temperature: {"value": 41.2, "unit": "°C"}
